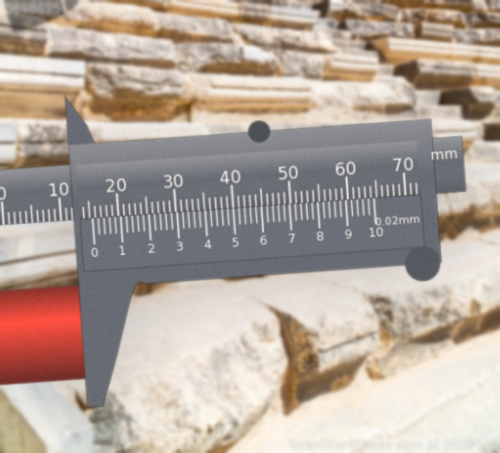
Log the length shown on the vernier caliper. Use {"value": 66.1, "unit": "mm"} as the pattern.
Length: {"value": 15.5, "unit": "mm"}
